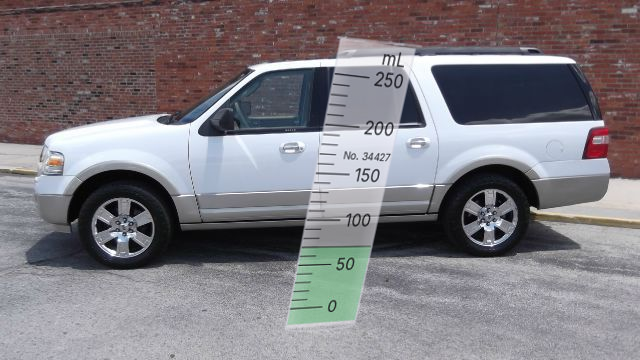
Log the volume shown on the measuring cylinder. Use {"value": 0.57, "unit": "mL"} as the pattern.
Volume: {"value": 70, "unit": "mL"}
